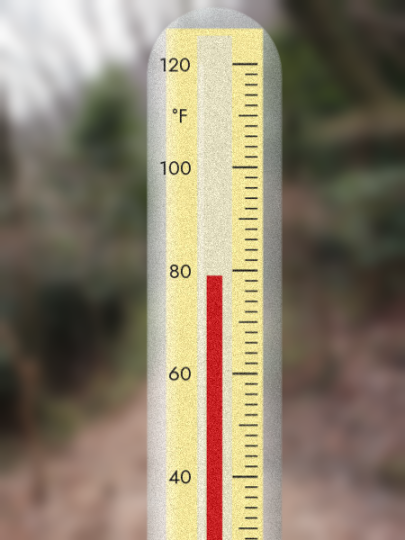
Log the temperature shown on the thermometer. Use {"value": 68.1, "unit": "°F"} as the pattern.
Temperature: {"value": 79, "unit": "°F"}
